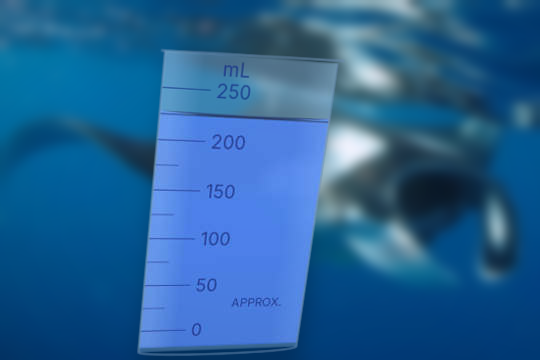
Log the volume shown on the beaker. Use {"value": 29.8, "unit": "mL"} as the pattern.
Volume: {"value": 225, "unit": "mL"}
